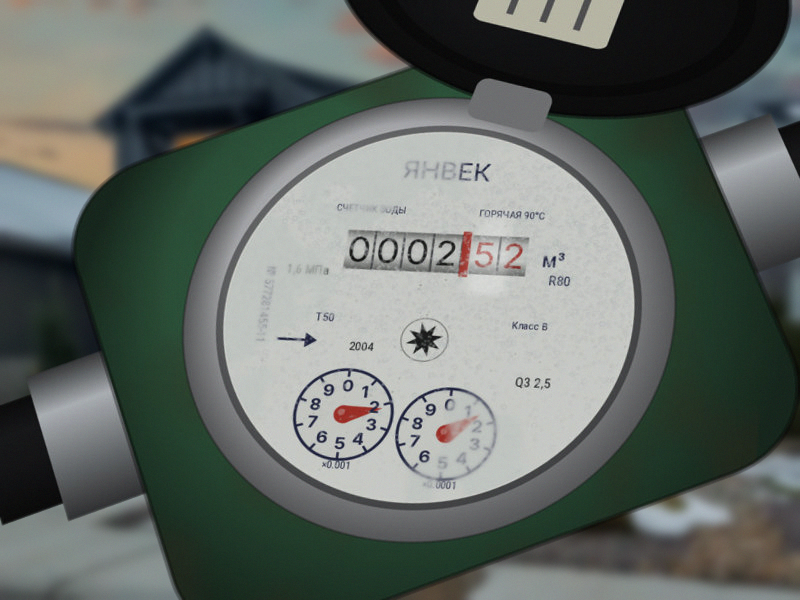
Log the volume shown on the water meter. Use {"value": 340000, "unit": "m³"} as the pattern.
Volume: {"value": 2.5221, "unit": "m³"}
